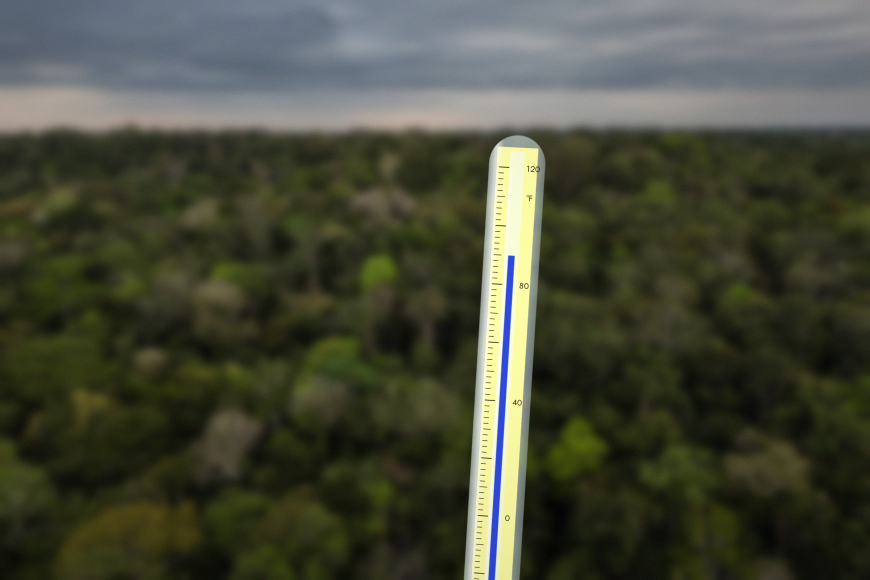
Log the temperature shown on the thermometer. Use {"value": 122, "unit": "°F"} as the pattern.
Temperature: {"value": 90, "unit": "°F"}
